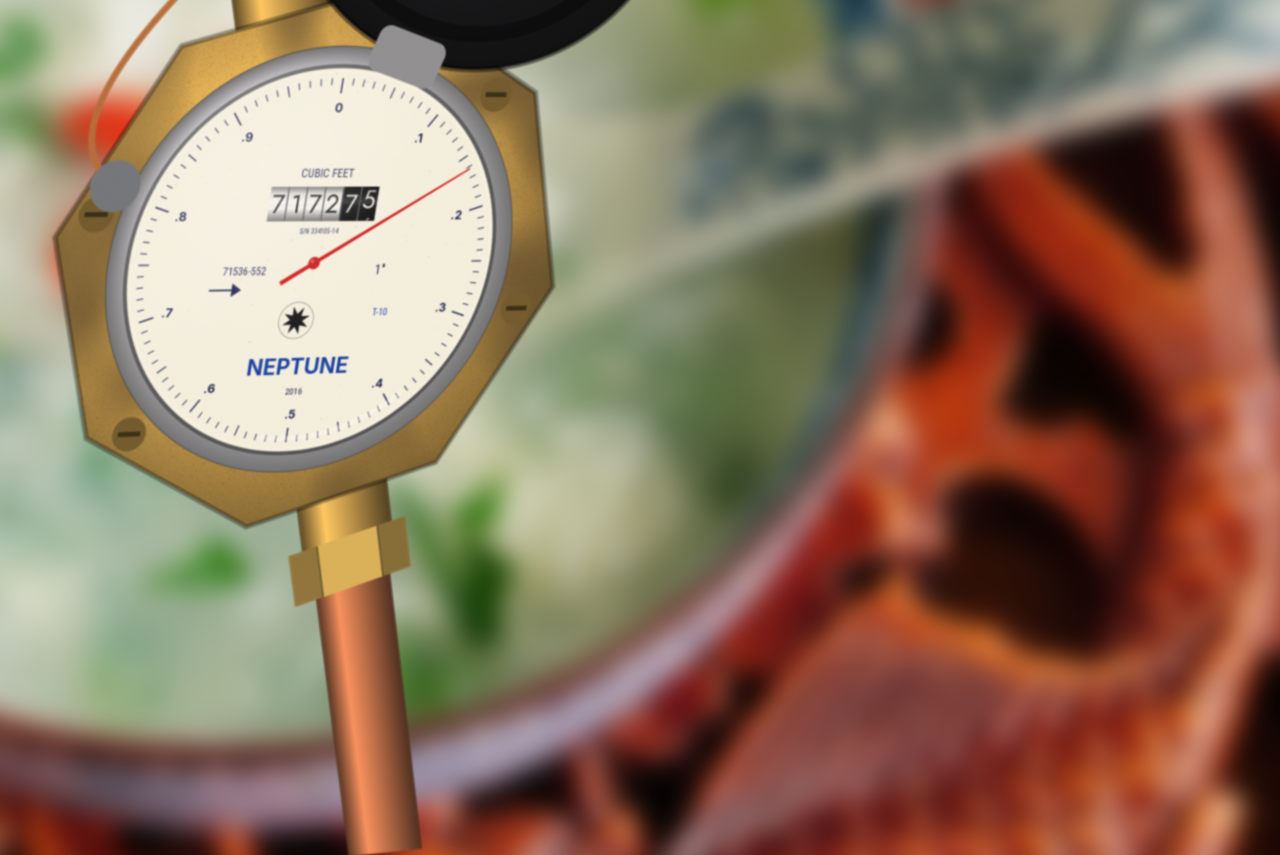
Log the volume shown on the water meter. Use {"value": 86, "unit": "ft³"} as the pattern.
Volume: {"value": 717275.16, "unit": "ft³"}
